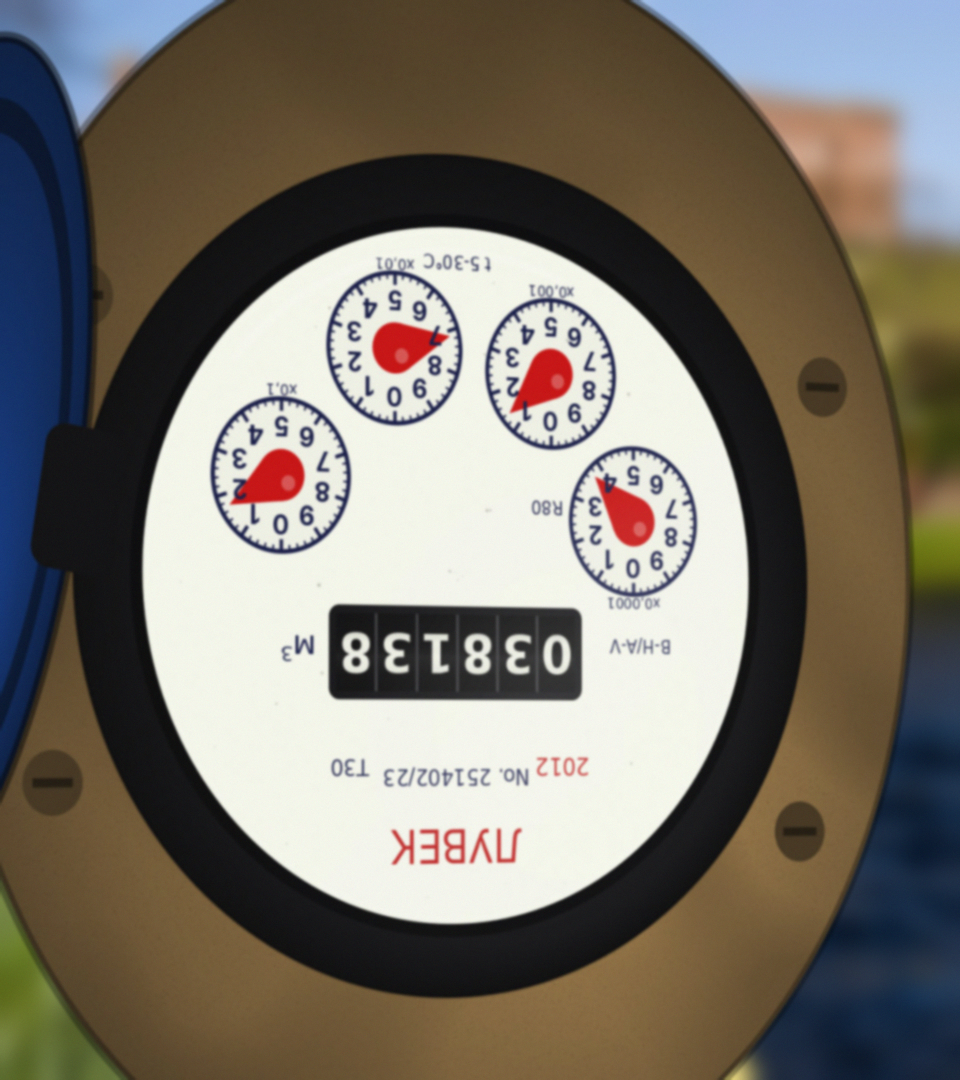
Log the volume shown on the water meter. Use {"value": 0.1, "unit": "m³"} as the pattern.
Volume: {"value": 38138.1713, "unit": "m³"}
